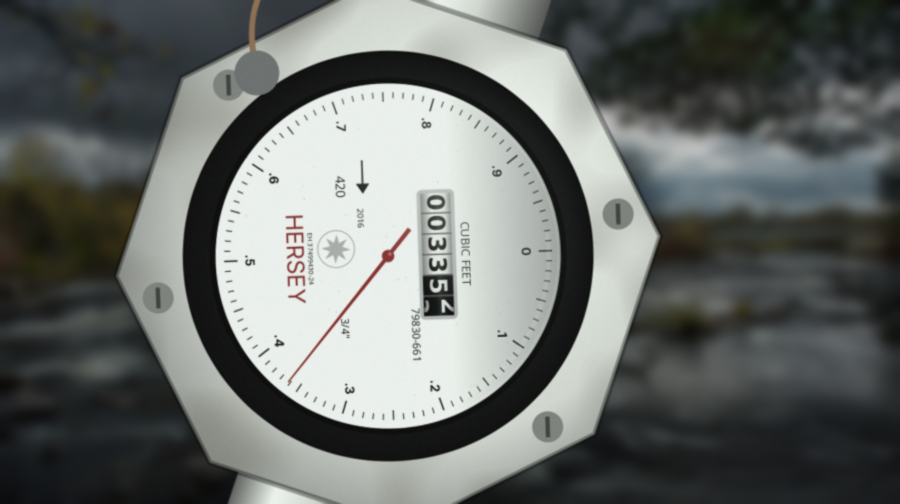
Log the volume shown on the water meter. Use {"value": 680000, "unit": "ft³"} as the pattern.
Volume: {"value": 3352.36, "unit": "ft³"}
